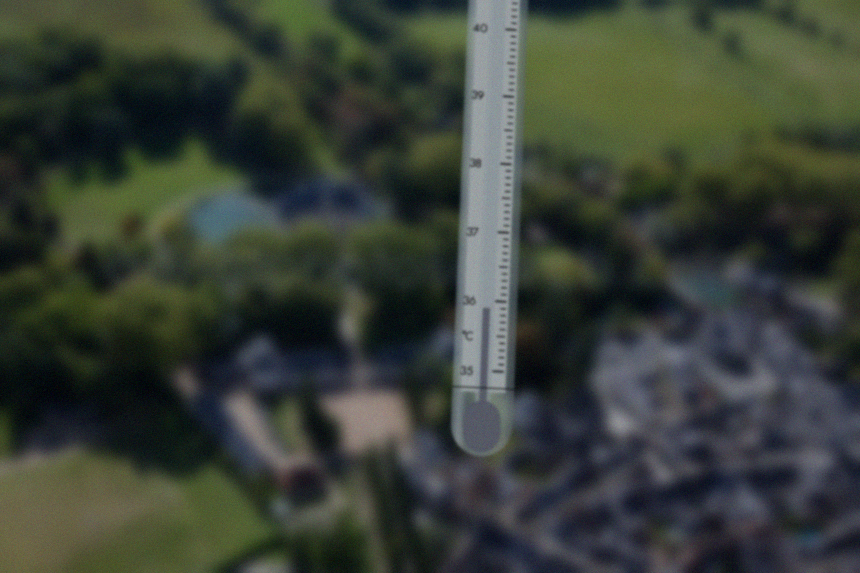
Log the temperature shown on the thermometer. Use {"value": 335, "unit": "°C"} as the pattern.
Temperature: {"value": 35.9, "unit": "°C"}
